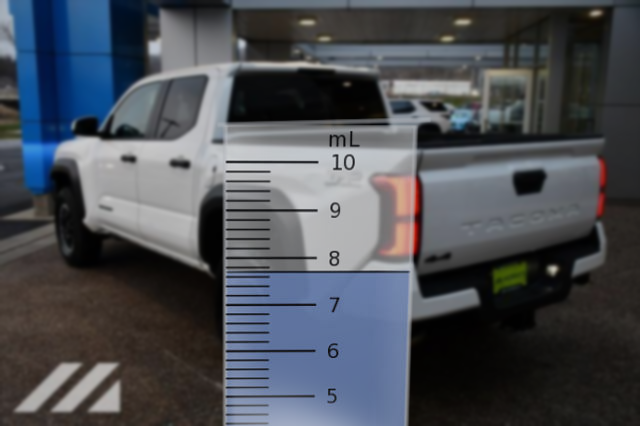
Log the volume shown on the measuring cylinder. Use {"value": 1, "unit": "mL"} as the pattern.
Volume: {"value": 7.7, "unit": "mL"}
